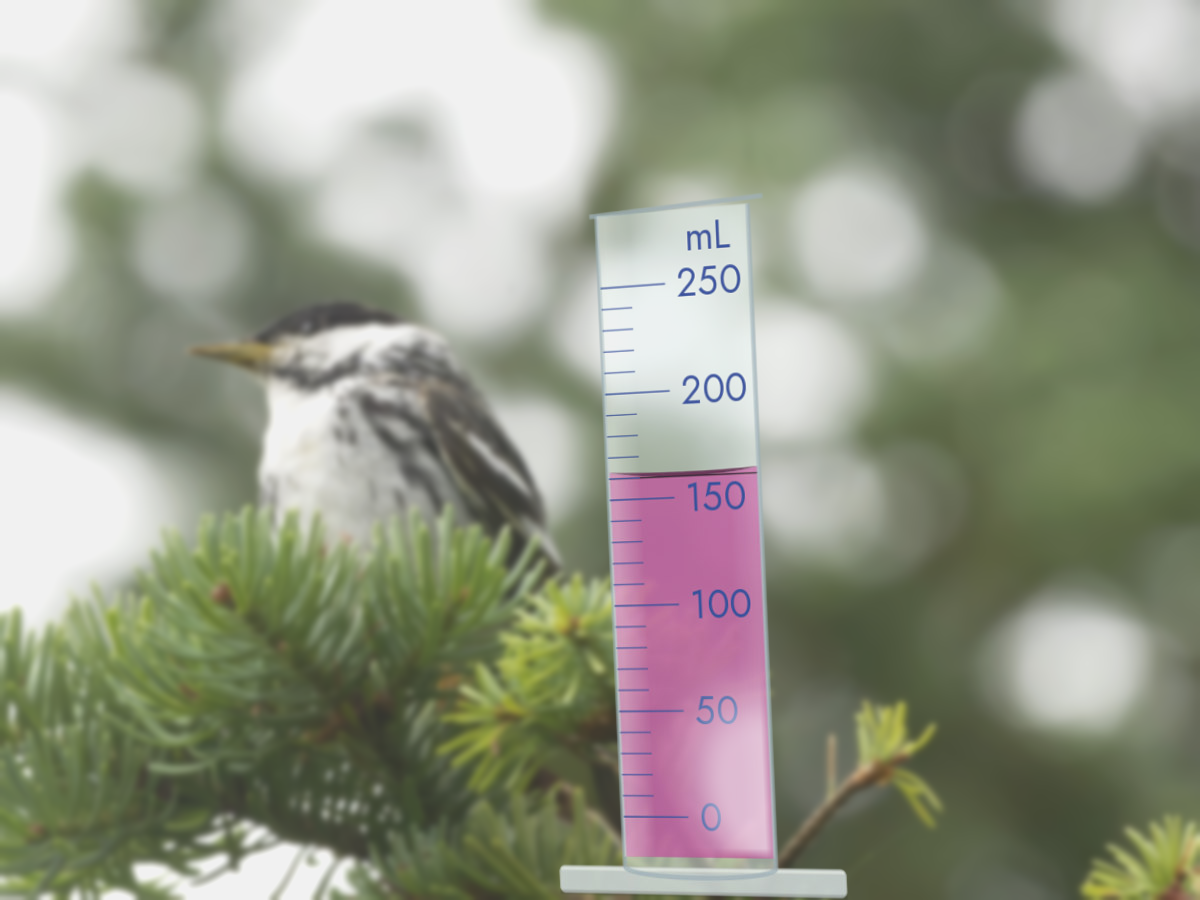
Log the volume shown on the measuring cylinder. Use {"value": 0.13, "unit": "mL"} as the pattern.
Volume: {"value": 160, "unit": "mL"}
